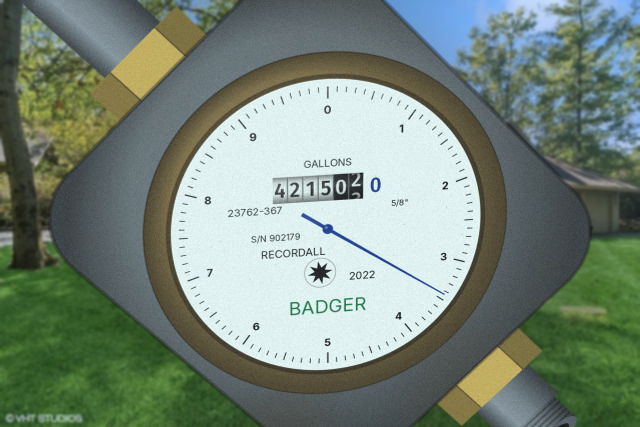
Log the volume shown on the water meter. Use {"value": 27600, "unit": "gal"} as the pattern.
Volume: {"value": 4215023.4, "unit": "gal"}
